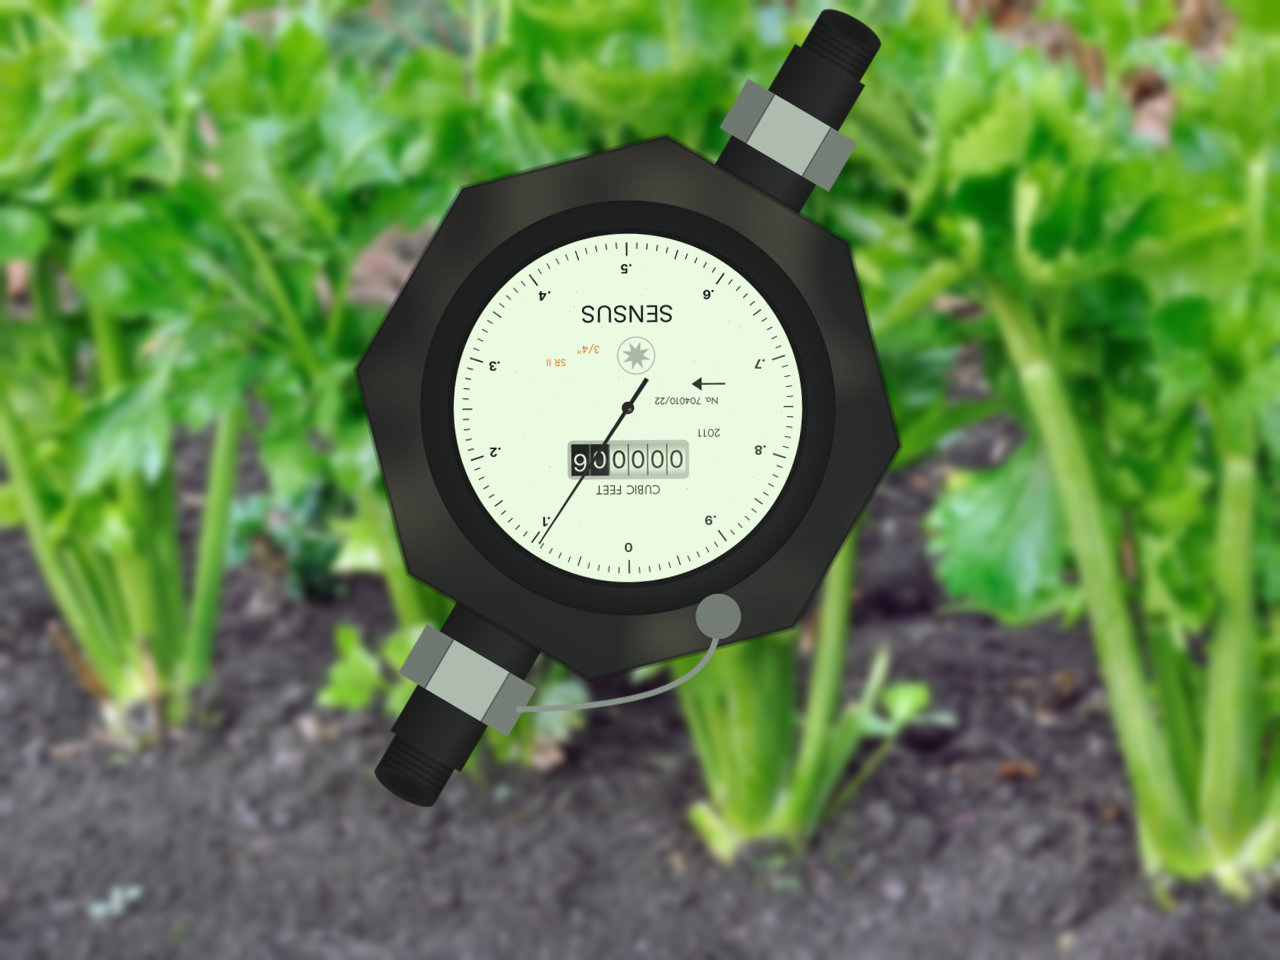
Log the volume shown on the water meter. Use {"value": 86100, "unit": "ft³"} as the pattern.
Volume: {"value": 6.09, "unit": "ft³"}
